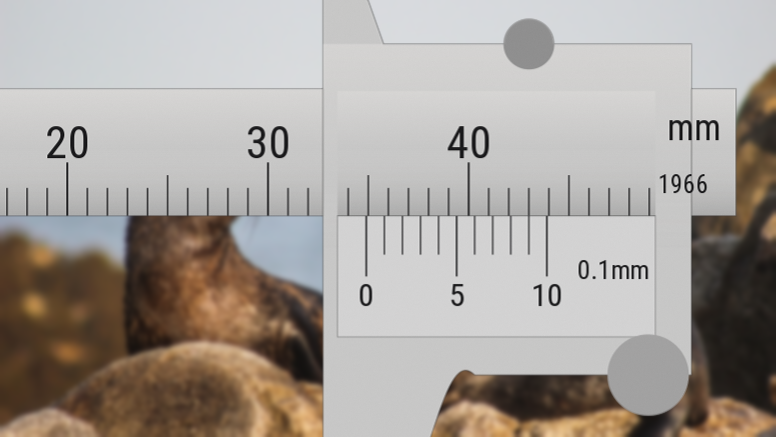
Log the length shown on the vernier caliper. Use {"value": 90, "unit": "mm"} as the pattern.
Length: {"value": 34.9, "unit": "mm"}
